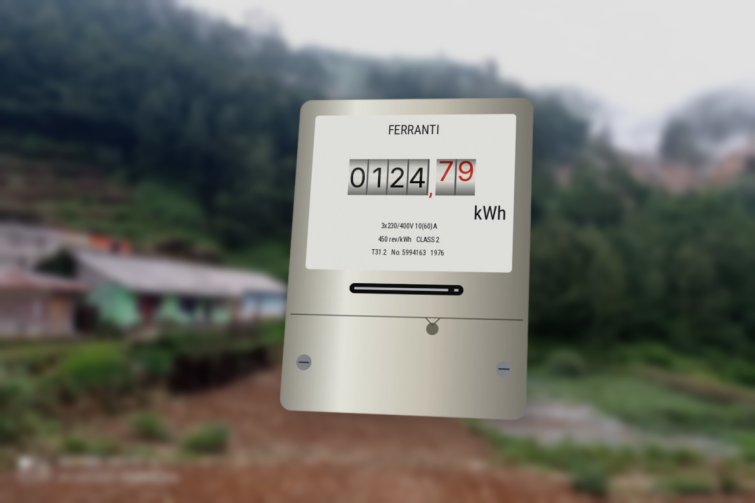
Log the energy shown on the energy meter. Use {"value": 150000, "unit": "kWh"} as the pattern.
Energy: {"value": 124.79, "unit": "kWh"}
